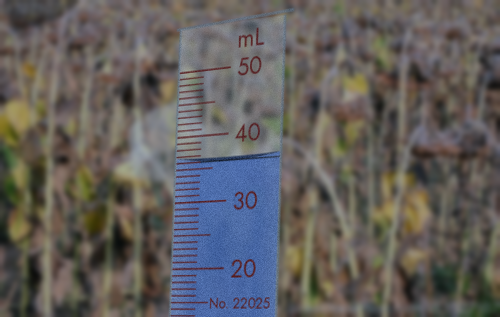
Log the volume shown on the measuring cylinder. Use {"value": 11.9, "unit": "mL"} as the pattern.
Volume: {"value": 36, "unit": "mL"}
